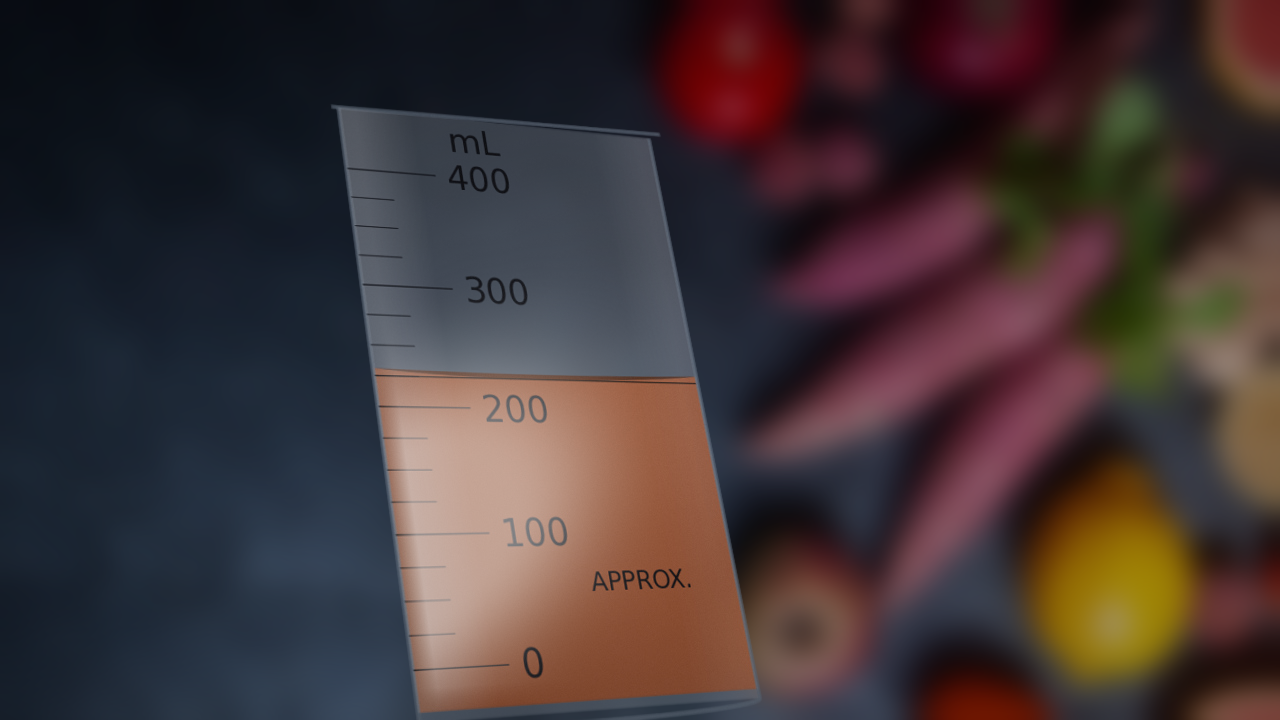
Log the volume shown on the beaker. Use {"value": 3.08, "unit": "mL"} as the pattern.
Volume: {"value": 225, "unit": "mL"}
